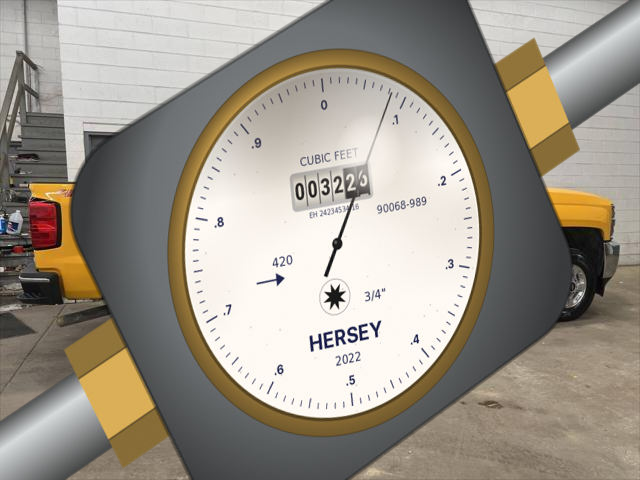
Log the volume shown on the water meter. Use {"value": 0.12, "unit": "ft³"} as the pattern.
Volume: {"value": 3226.08, "unit": "ft³"}
